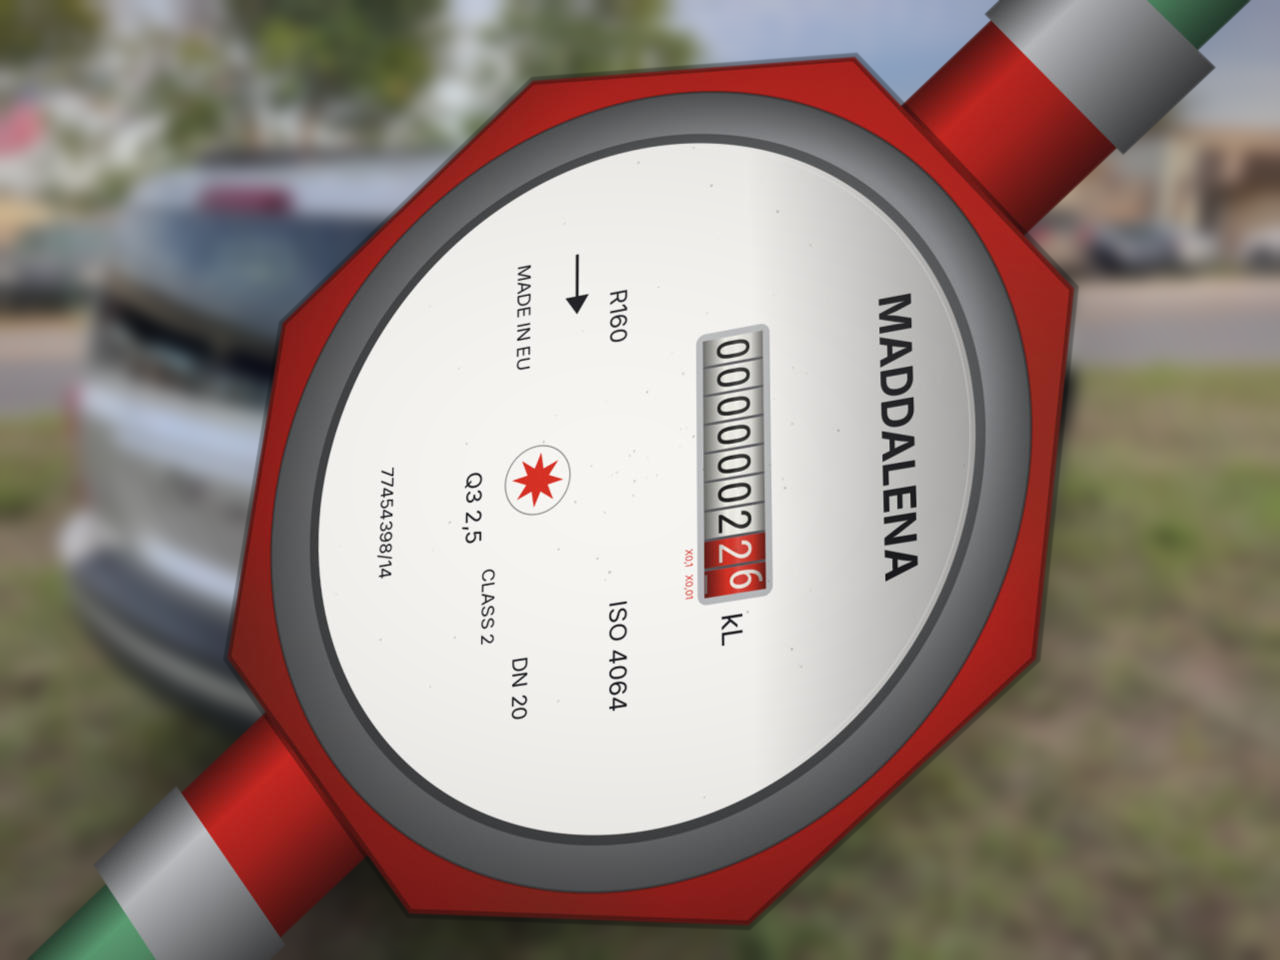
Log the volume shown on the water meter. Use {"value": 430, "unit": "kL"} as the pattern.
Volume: {"value": 2.26, "unit": "kL"}
